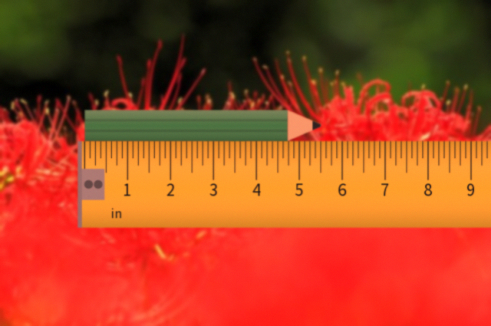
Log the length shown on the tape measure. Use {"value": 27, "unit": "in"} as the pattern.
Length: {"value": 5.5, "unit": "in"}
